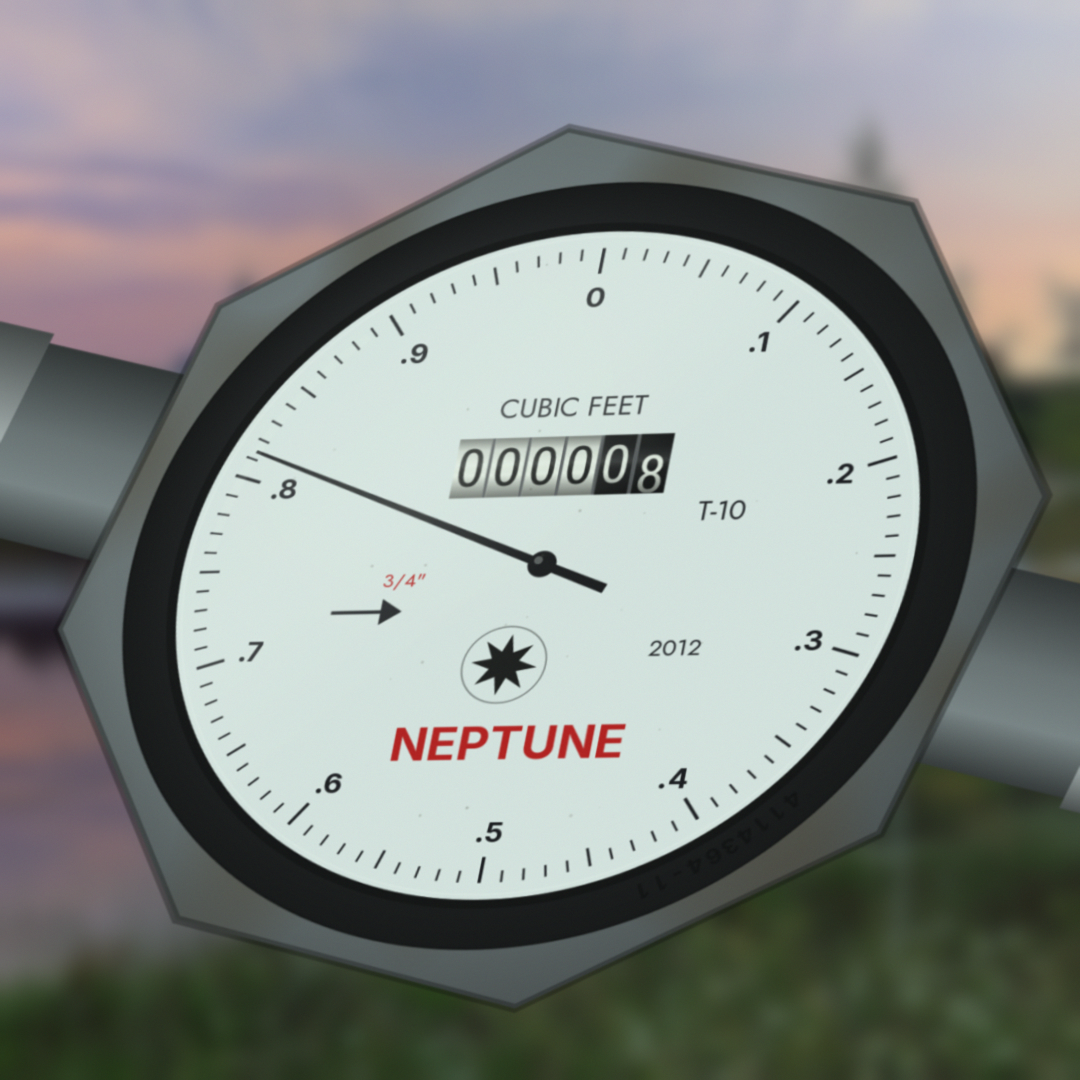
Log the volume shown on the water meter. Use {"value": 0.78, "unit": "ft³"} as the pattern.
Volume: {"value": 7.81, "unit": "ft³"}
